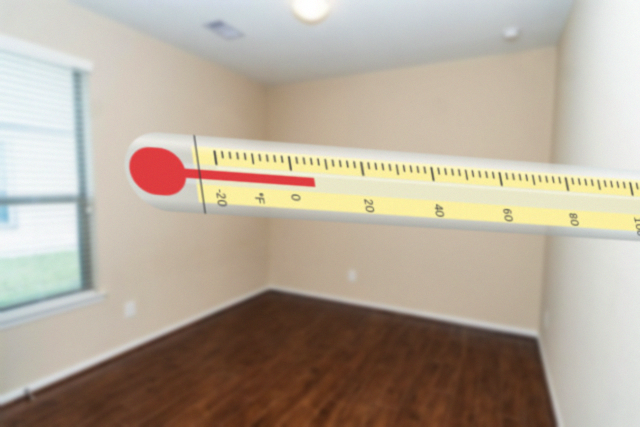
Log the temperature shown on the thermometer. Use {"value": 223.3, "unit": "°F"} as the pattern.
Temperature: {"value": 6, "unit": "°F"}
